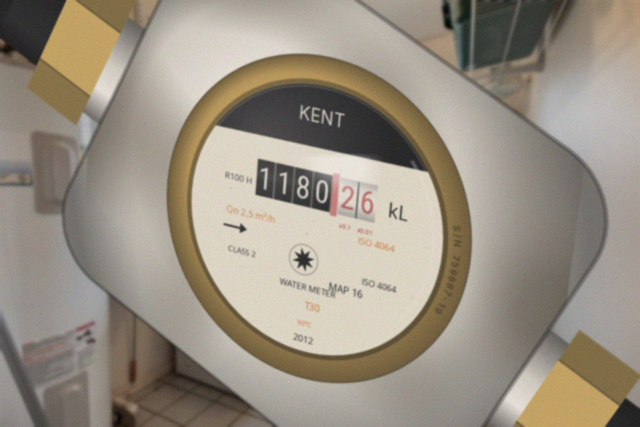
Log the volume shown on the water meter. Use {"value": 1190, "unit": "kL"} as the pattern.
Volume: {"value": 1180.26, "unit": "kL"}
